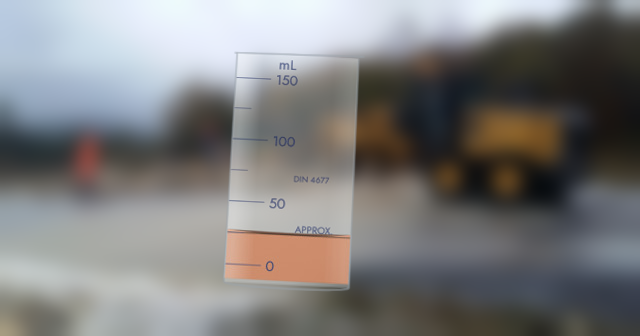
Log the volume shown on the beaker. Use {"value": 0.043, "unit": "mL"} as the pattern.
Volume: {"value": 25, "unit": "mL"}
